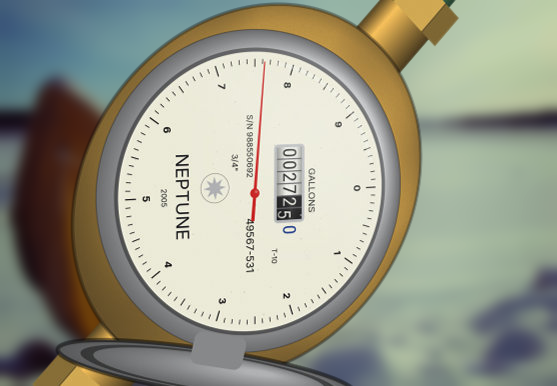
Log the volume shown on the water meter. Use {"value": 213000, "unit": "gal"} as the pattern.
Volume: {"value": 27247.6, "unit": "gal"}
